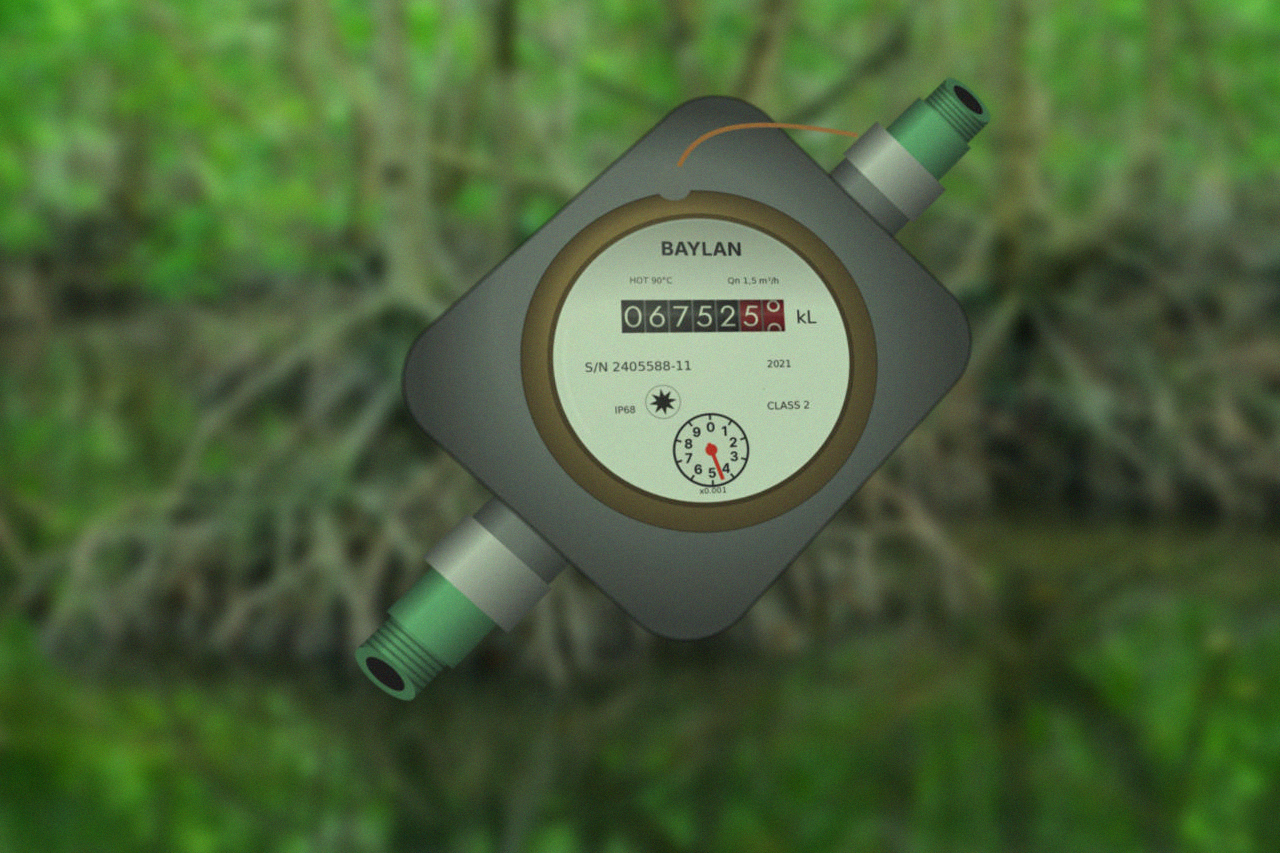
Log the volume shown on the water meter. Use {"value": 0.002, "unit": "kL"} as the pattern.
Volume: {"value": 6752.584, "unit": "kL"}
